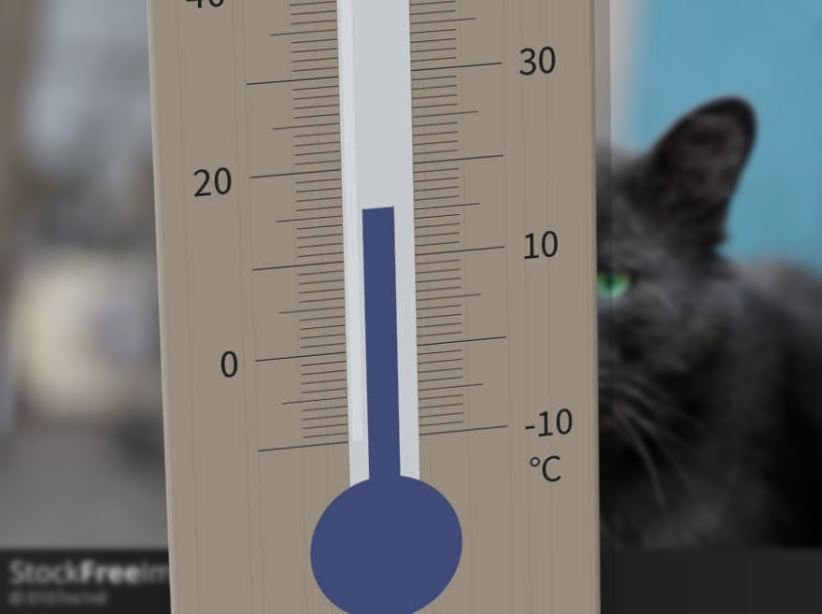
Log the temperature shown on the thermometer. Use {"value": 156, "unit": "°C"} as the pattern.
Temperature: {"value": 15.5, "unit": "°C"}
